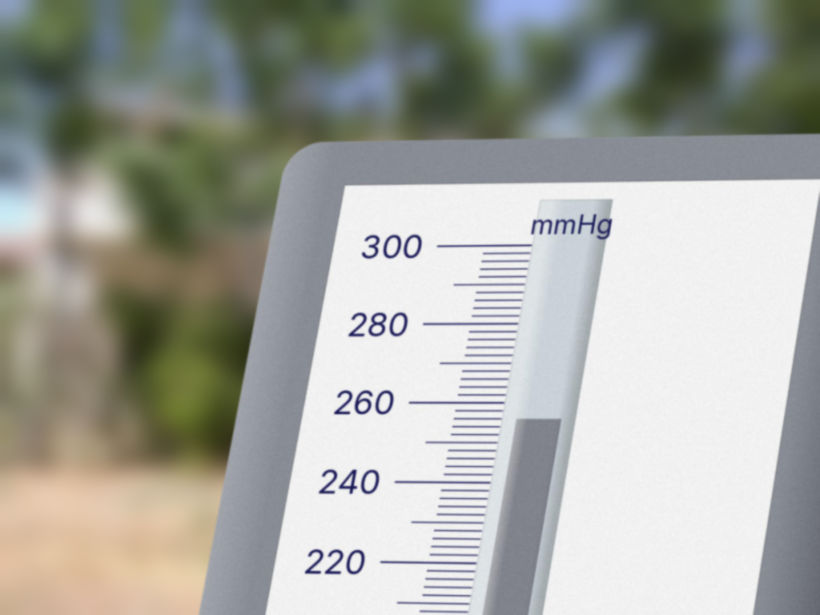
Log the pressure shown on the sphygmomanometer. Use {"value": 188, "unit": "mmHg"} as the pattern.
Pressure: {"value": 256, "unit": "mmHg"}
